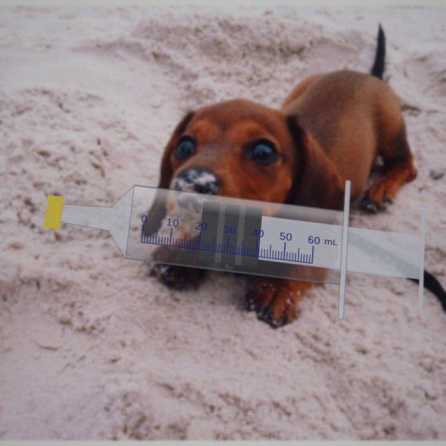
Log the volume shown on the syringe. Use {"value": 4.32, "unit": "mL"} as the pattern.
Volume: {"value": 20, "unit": "mL"}
